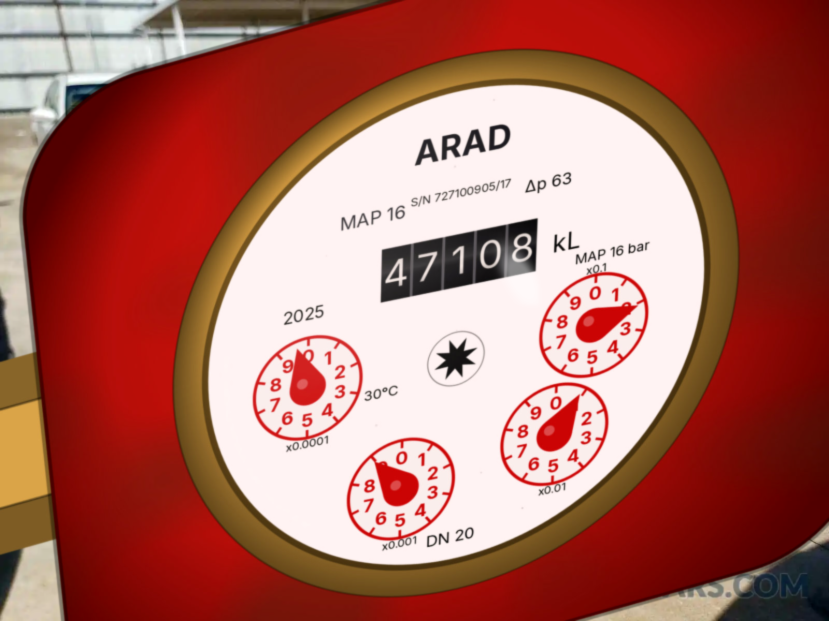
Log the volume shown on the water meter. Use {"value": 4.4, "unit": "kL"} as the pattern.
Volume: {"value": 47108.2089, "unit": "kL"}
